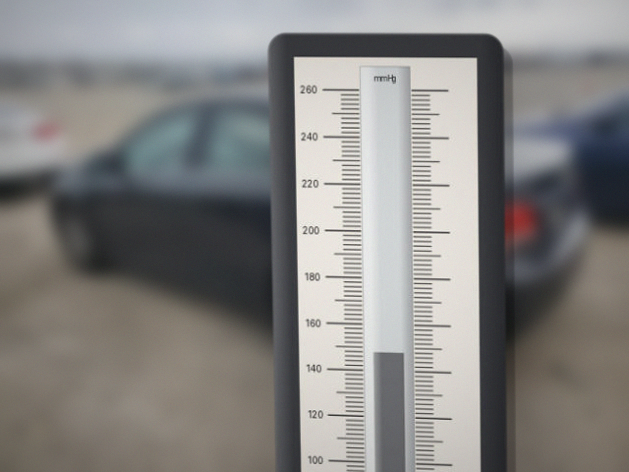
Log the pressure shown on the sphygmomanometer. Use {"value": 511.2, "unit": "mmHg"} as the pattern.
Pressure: {"value": 148, "unit": "mmHg"}
